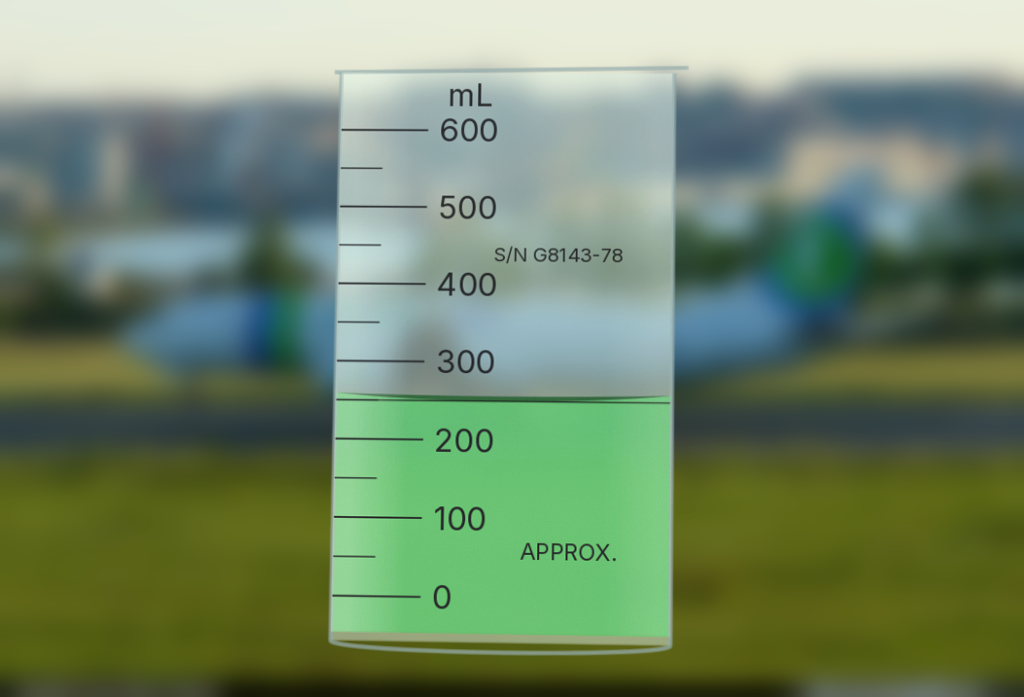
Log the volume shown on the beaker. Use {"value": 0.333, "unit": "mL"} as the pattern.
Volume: {"value": 250, "unit": "mL"}
